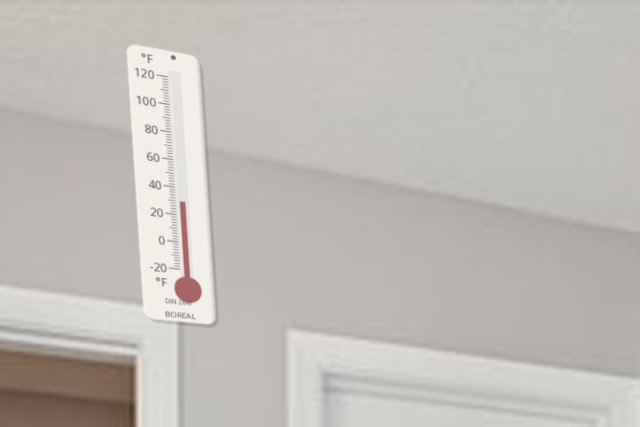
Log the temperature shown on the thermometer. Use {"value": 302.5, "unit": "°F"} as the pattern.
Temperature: {"value": 30, "unit": "°F"}
